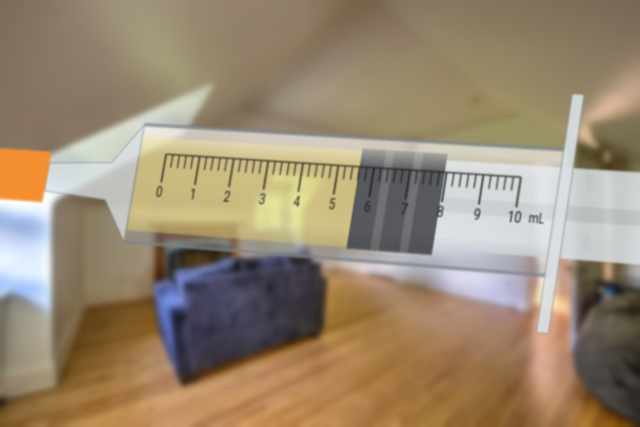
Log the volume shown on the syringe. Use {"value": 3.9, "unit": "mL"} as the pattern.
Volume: {"value": 5.6, "unit": "mL"}
